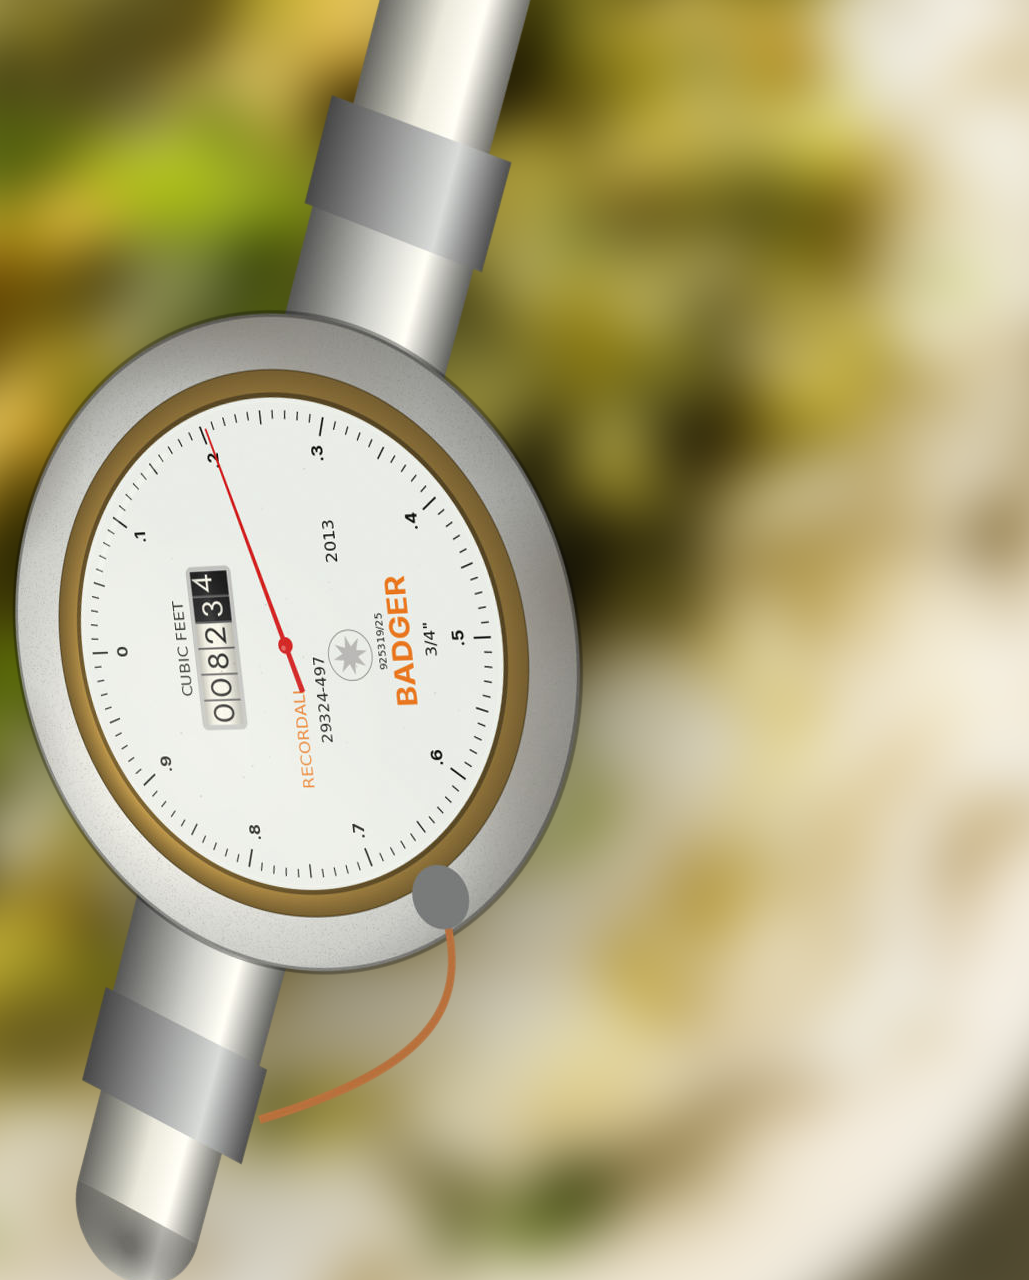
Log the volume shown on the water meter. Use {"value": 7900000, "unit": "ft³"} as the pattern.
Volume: {"value": 8234.20, "unit": "ft³"}
